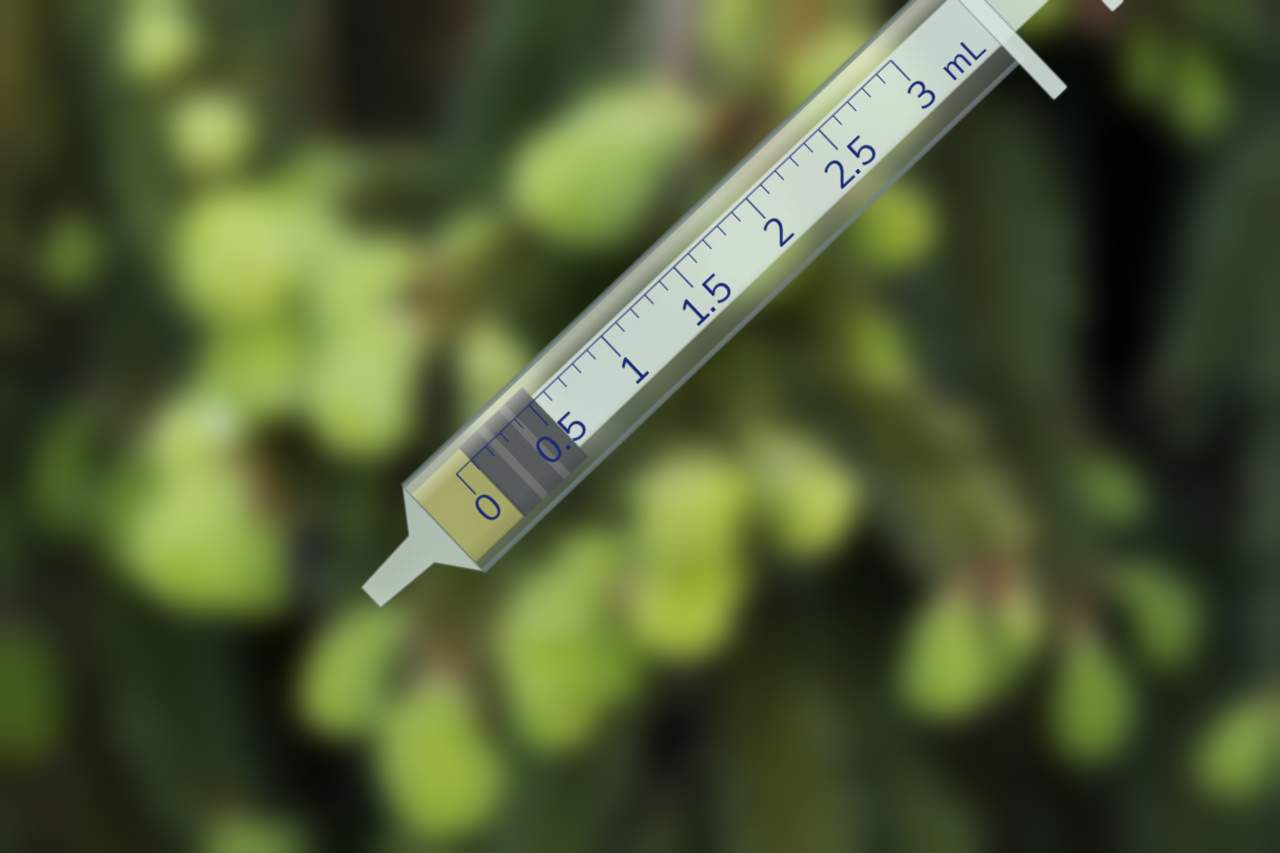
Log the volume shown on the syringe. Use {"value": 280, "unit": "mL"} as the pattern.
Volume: {"value": 0.1, "unit": "mL"}
